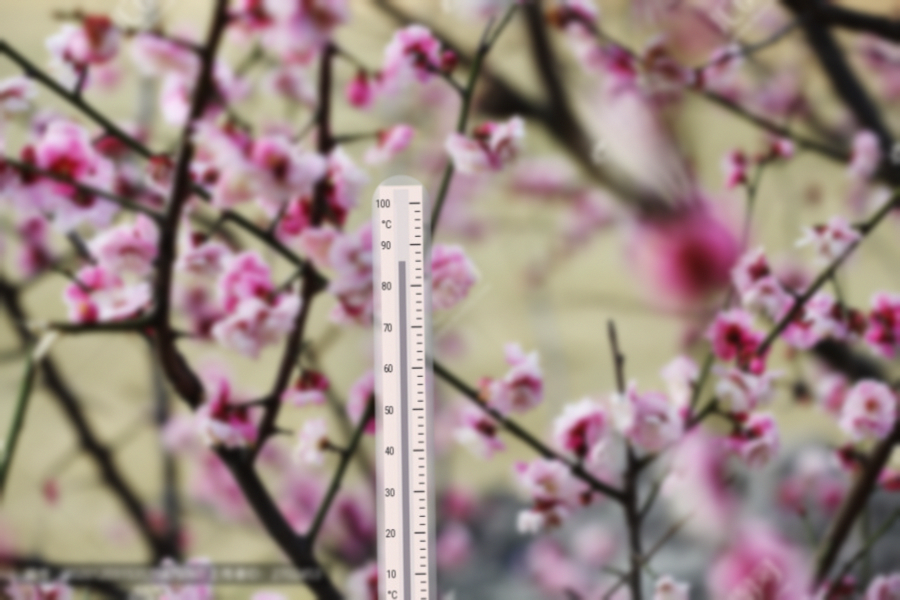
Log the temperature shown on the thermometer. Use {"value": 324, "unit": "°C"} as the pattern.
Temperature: {"value": 86, "unit": "°C"}
